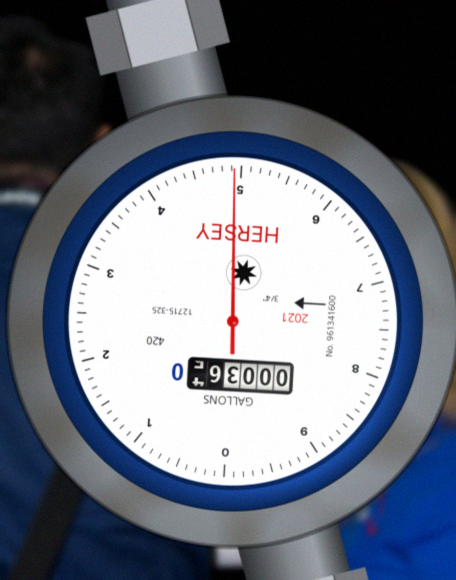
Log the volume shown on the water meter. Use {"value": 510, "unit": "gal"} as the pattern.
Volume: {"value": 3644.9, "unit": "gal"}
